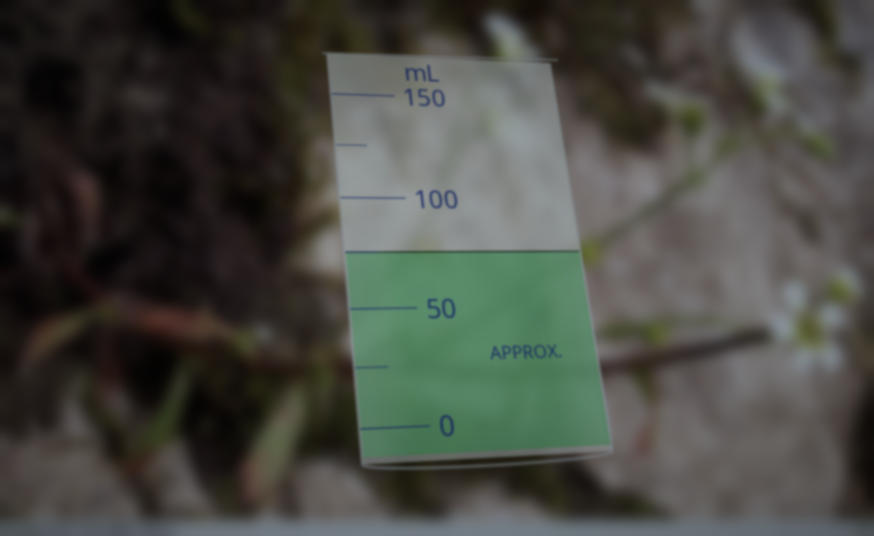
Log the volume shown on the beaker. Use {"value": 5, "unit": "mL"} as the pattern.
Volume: {"value": 75, "unit": "mL"}
